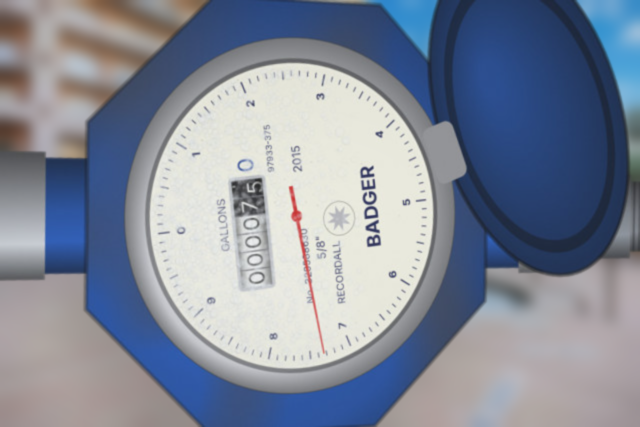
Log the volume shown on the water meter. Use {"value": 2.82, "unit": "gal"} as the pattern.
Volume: {"value": 747.3, "unit": "gal"}
